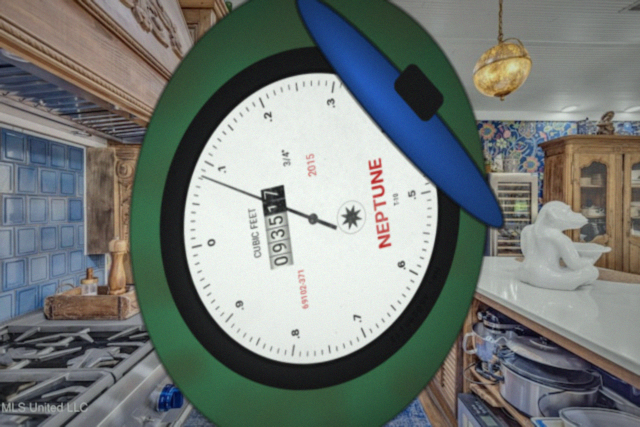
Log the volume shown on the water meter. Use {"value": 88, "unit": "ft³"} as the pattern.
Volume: {"value": 93517.08, "unit": "ft³"}
